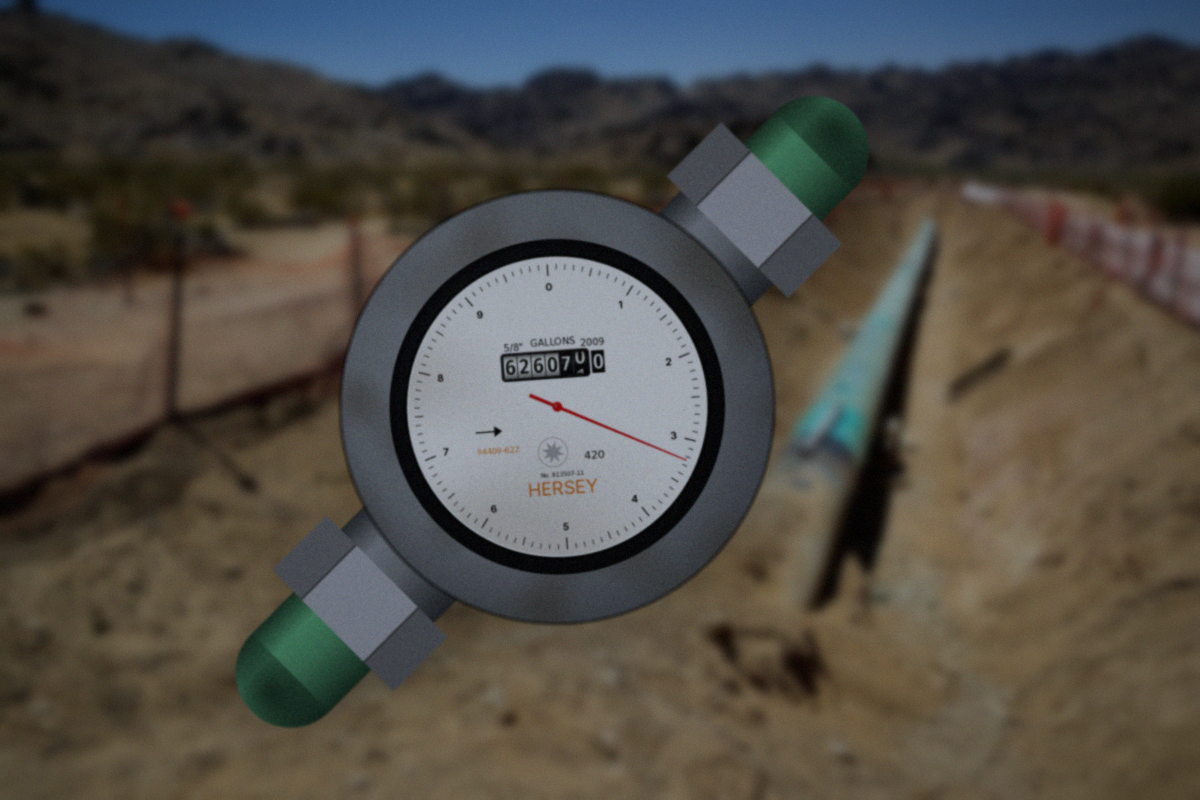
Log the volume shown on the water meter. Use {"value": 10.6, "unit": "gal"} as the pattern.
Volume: {"value": 6260703.2, "unit": "gal"}
